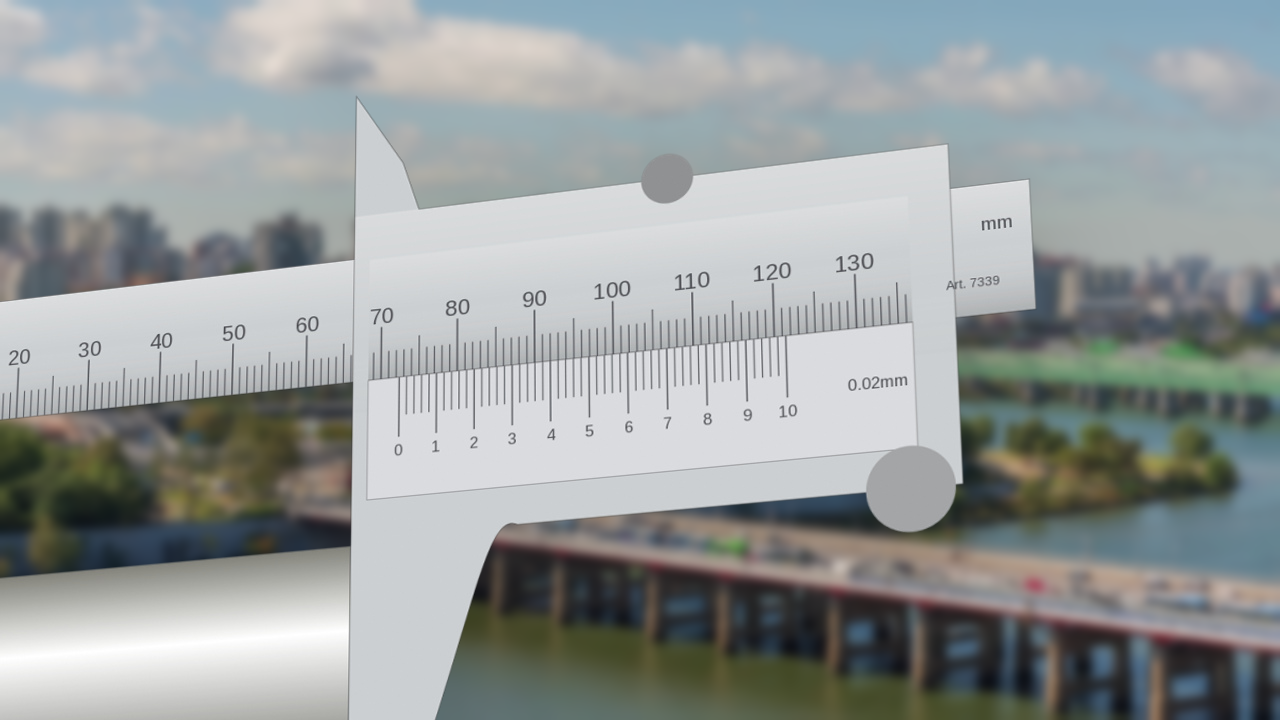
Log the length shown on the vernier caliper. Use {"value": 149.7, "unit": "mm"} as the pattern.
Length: {"value": 72.4, "unit": "mm"}
